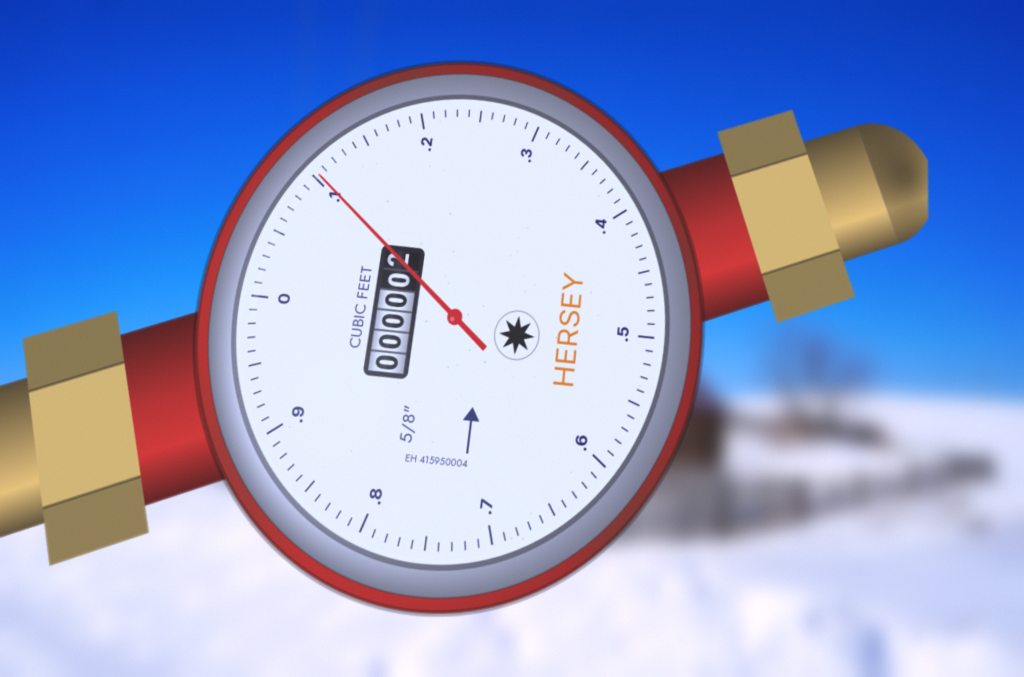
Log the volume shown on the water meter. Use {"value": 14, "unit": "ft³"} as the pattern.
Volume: {"value": 2.10, "unit": "ft³"}
